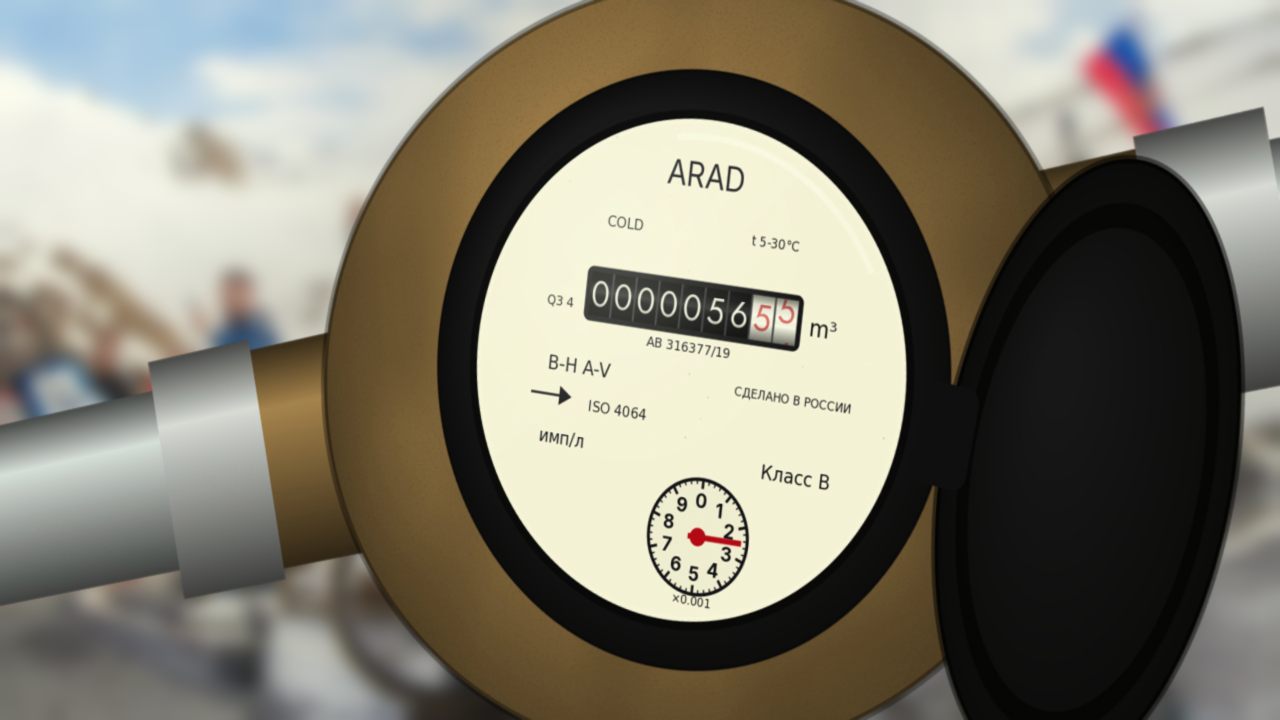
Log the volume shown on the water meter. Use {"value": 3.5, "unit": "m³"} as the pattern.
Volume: {"value": 56.552, "unit": "m³"}
